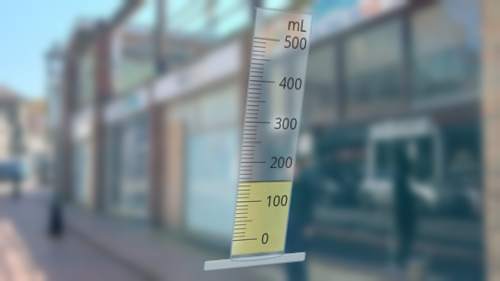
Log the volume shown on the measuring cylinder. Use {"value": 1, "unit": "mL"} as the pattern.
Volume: {"value": 150, "unit": "mL"}
